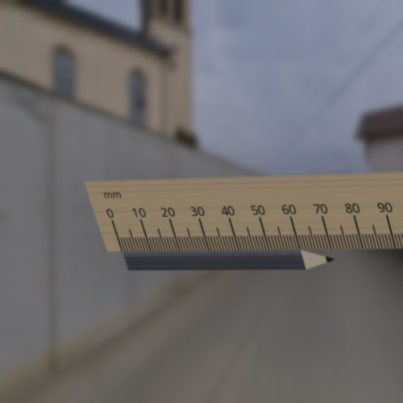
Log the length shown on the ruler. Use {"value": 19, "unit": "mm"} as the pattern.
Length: {"value": 70, "unit": "mm"}
